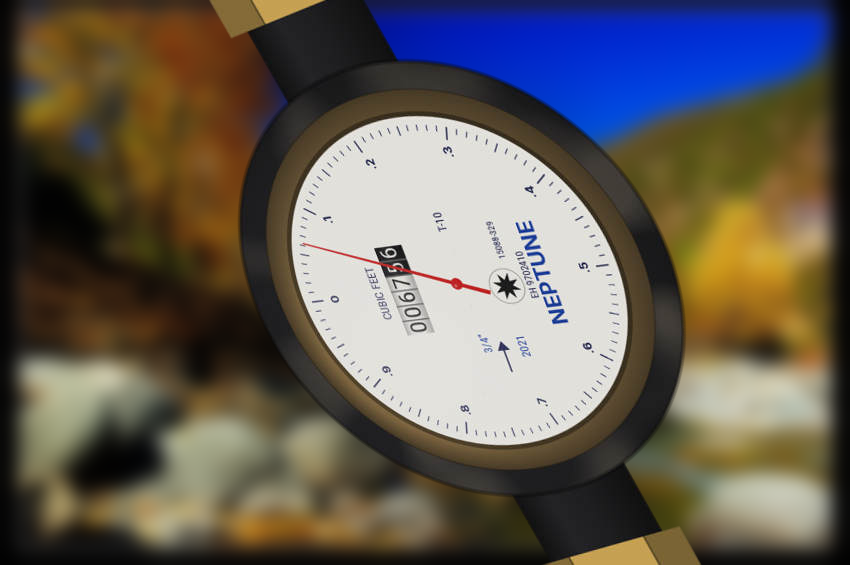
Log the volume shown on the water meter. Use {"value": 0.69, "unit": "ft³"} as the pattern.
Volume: {"value": 6756.06, "unit": "ft³"}
